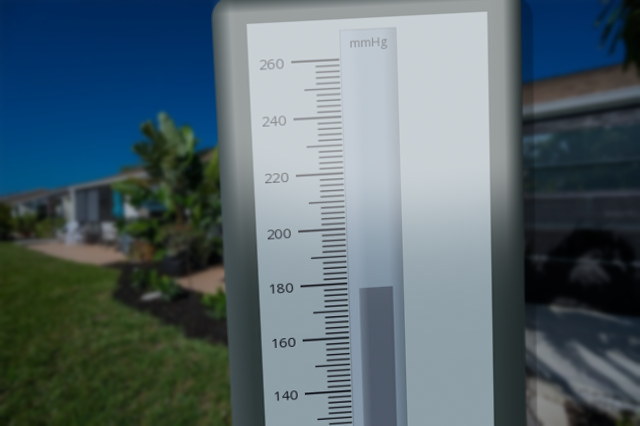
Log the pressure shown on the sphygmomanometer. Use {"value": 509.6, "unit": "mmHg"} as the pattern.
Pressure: {"value": 178, "unit": "mmHg"}
